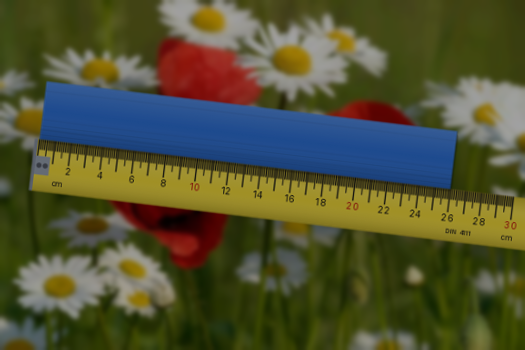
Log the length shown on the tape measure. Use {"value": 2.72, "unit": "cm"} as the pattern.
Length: {"value": 26, "unit": "cm"}
